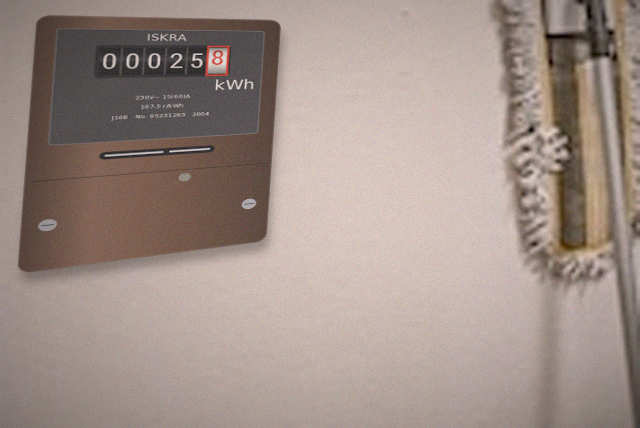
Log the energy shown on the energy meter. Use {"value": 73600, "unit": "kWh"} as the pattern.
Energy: {"value": 25.8, "unit": "kWh"}
